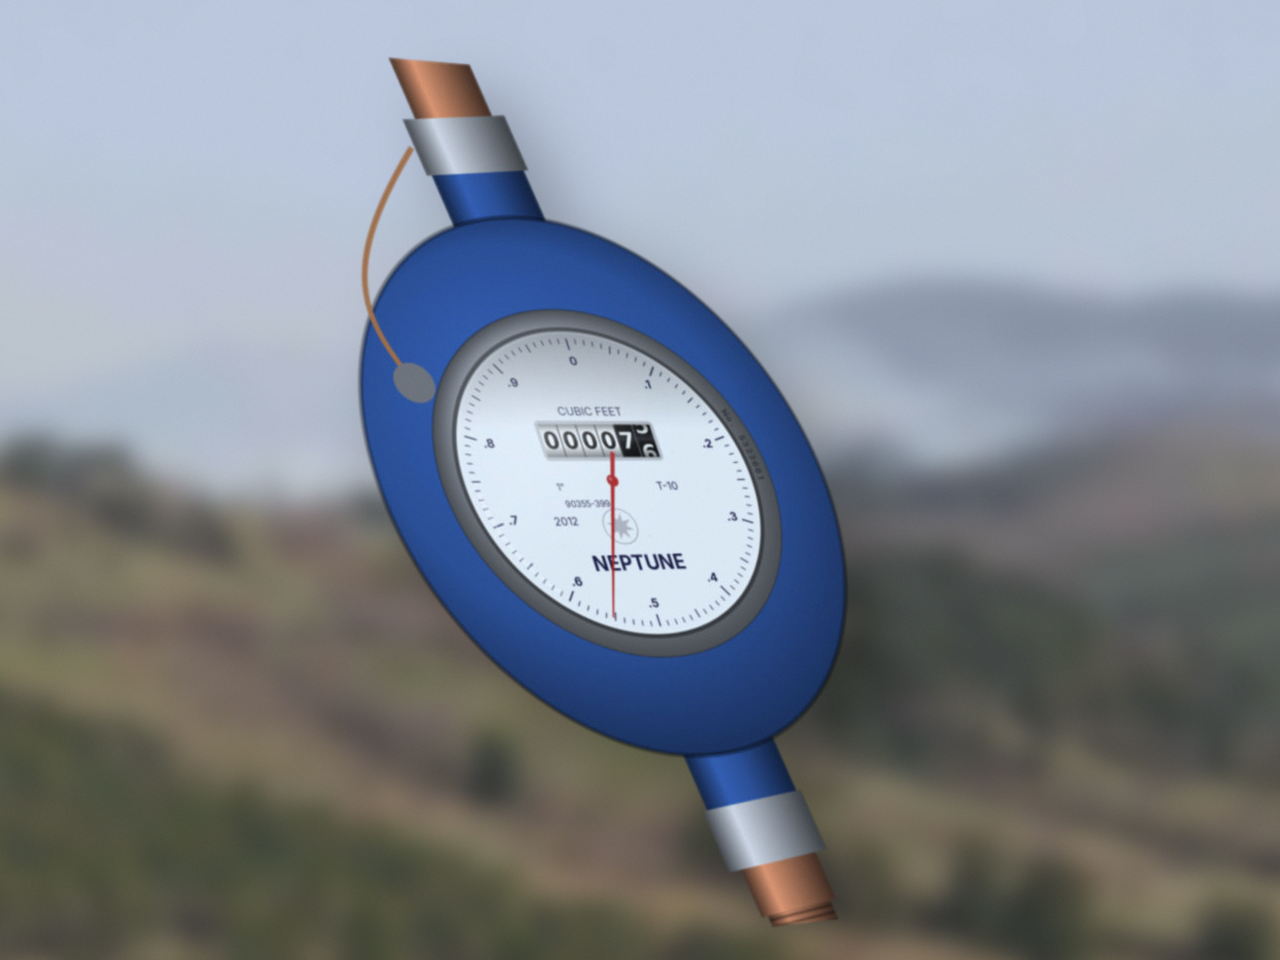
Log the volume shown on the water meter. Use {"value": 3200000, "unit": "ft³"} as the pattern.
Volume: {"value": 75.55, "unit": "ft³"}
